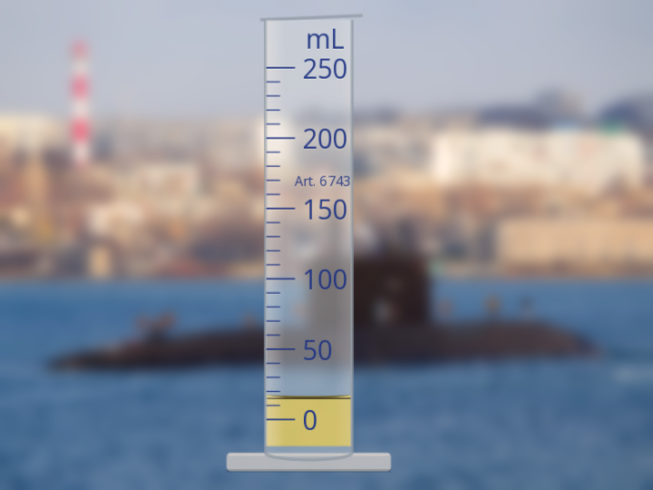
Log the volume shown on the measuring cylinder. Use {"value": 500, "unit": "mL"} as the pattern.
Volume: {"value": 15, "unit": "mL"}
